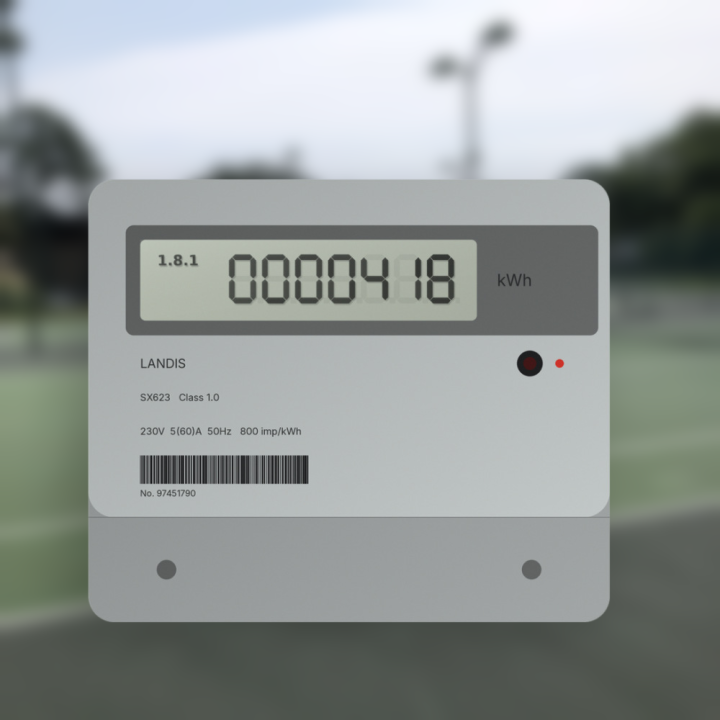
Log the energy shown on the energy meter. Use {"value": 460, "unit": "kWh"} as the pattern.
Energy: {"value": 418, "unit": "kWh"}
